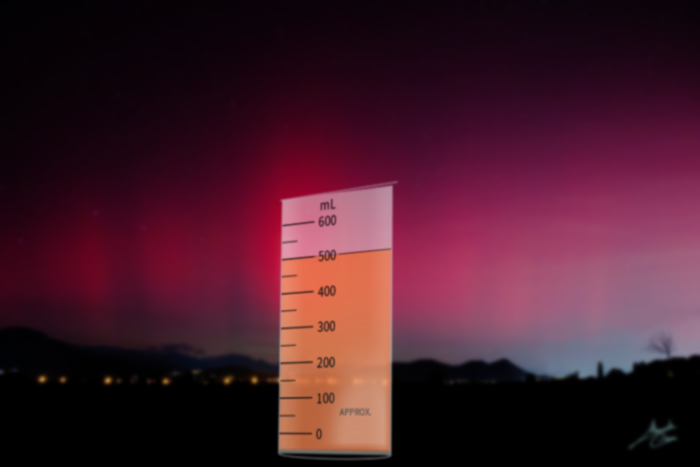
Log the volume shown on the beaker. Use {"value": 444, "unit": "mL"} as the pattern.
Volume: {"value": 500, "unit": "mL"}
